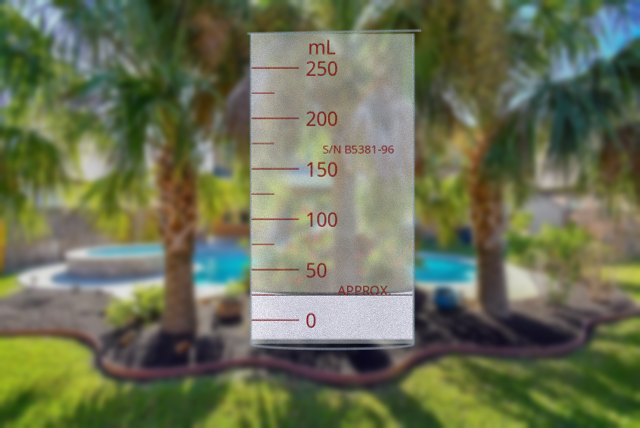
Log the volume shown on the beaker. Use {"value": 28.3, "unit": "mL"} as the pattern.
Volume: {"value": 25, "unit": "mL"}
